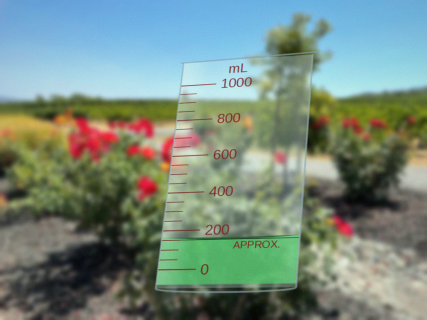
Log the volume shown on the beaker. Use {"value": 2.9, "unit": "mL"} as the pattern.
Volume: {"value": 150, "unit": "mL"}
